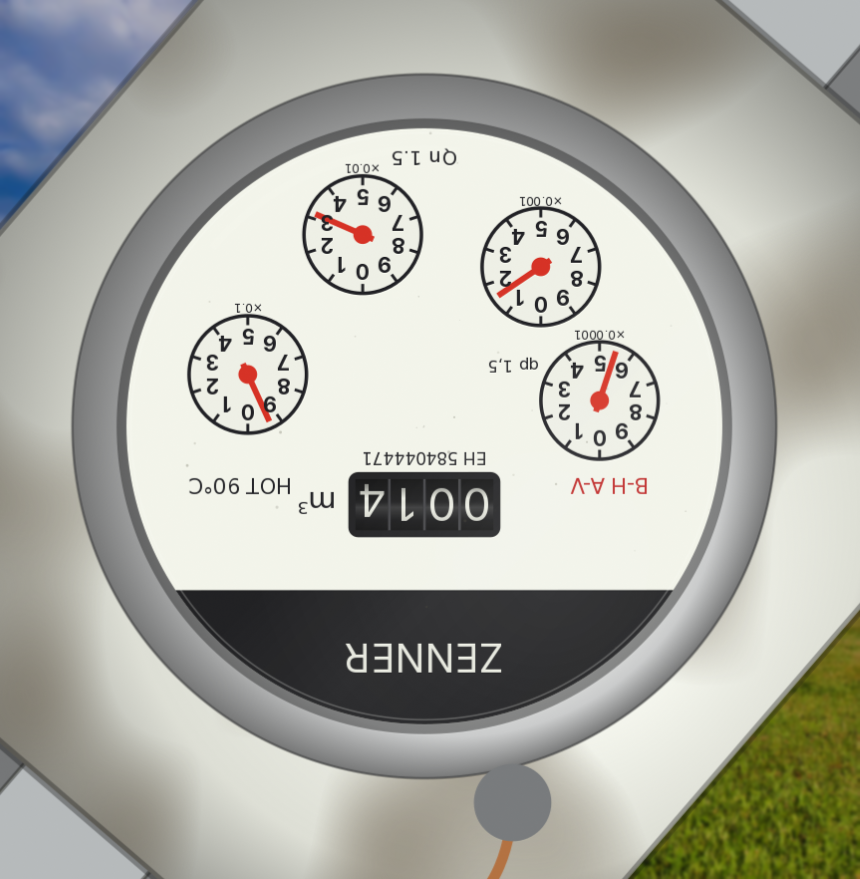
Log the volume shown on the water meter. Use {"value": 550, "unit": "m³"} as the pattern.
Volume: {"value": 13.9315, "unit": "m³"}
